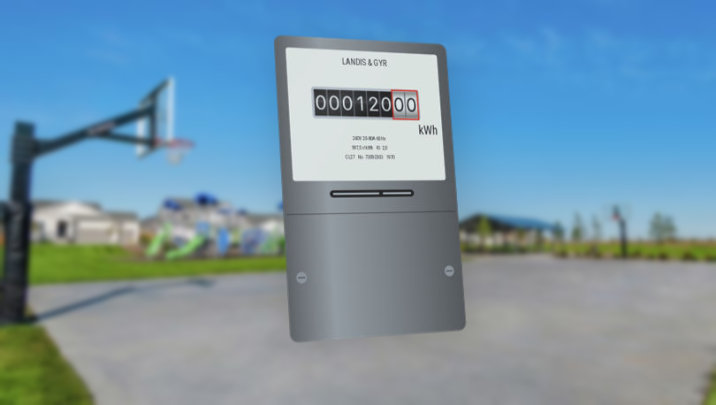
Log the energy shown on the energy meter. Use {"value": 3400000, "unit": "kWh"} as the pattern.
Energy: {"value": 120.00, "unit": "kWh"}
